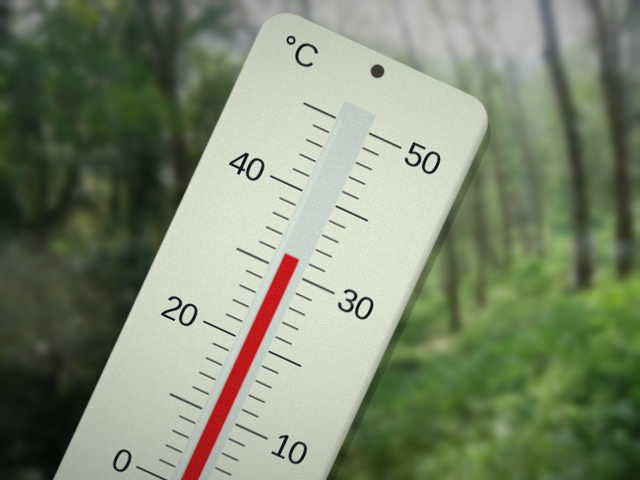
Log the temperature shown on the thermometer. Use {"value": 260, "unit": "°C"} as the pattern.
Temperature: {"value": 32, "unit": "°C"}
